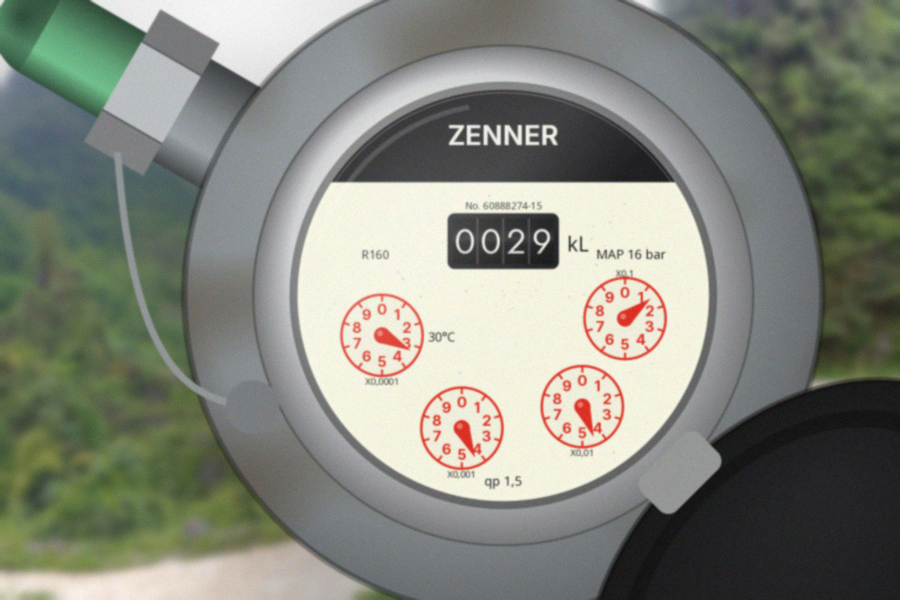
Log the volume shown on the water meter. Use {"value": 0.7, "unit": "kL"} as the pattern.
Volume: {"value": 29.1443, "unit": "kL"}
